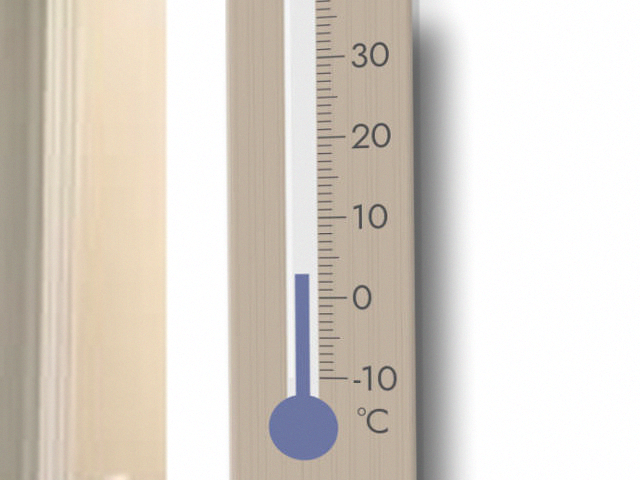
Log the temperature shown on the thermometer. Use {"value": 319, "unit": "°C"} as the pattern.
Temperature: {"value": 3, "unit": "°C"}
